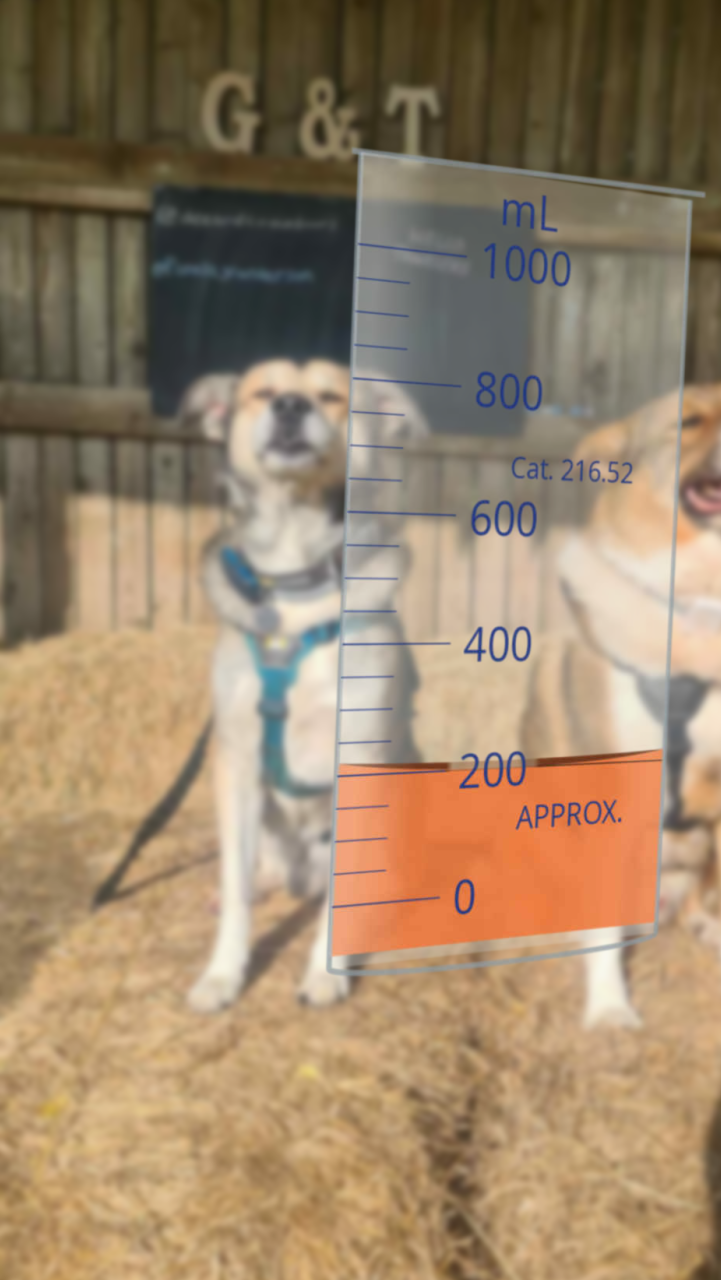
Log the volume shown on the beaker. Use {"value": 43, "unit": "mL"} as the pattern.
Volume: {"value": 200, "unit": "mL"}
